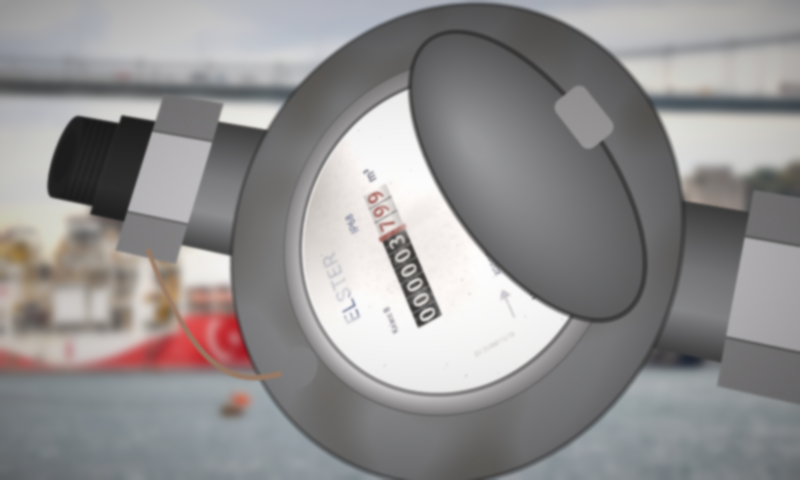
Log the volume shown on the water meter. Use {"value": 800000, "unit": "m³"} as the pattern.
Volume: {"value": 3.799, "unit": "m³"}
